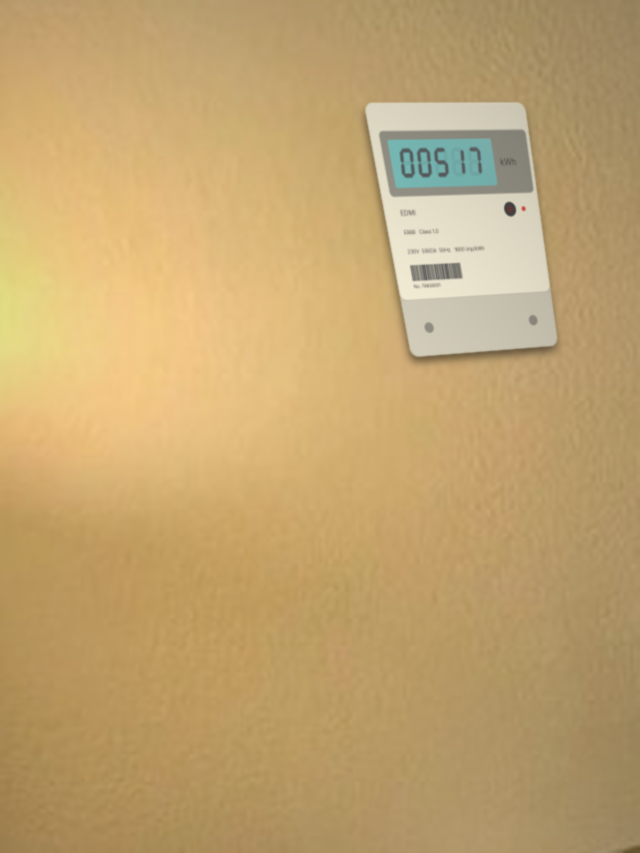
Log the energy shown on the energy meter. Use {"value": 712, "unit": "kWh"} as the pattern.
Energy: {"value": 517, "unit": "kWh"}
